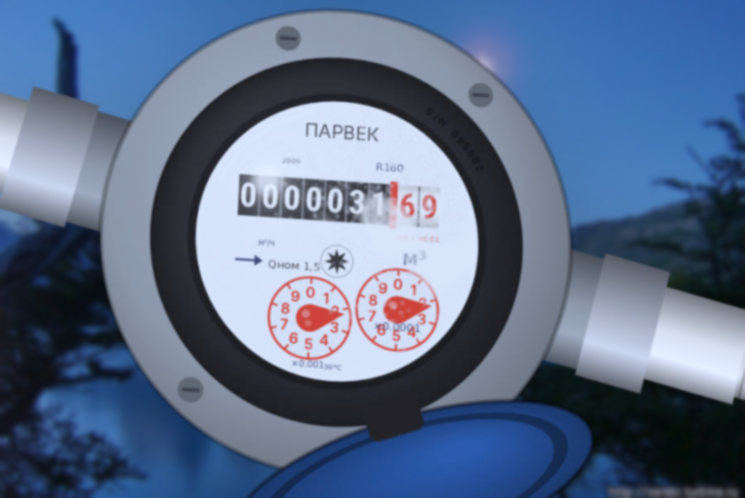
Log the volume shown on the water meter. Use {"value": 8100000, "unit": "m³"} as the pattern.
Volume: {"value": 31.6922, "unit": "m³"}
